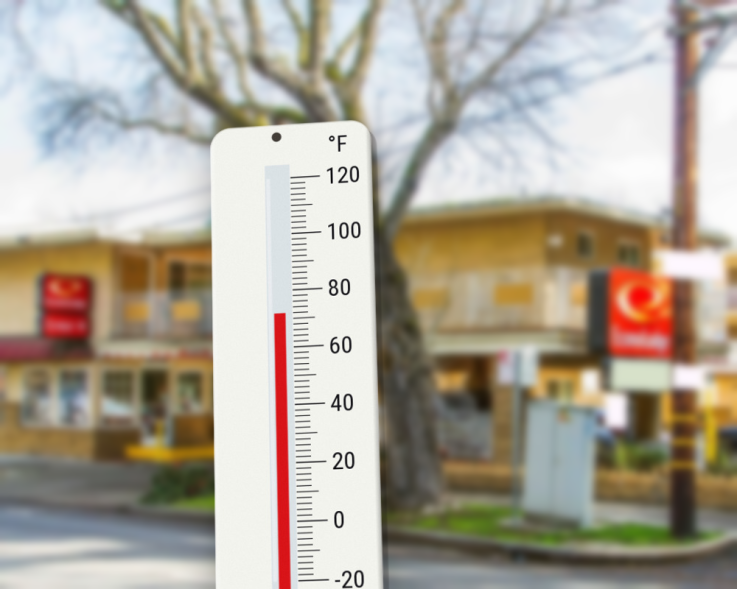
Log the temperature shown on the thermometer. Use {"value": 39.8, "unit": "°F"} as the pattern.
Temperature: {"value": 72, "unit": "°F"}
